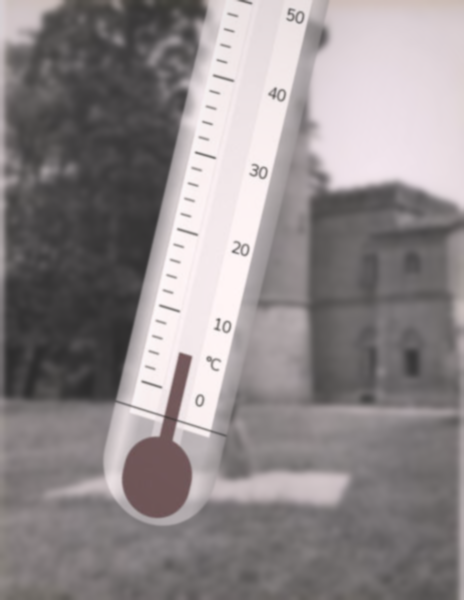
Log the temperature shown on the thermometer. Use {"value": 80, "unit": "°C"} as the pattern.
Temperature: {"value": 5, "unit": "°C"}
